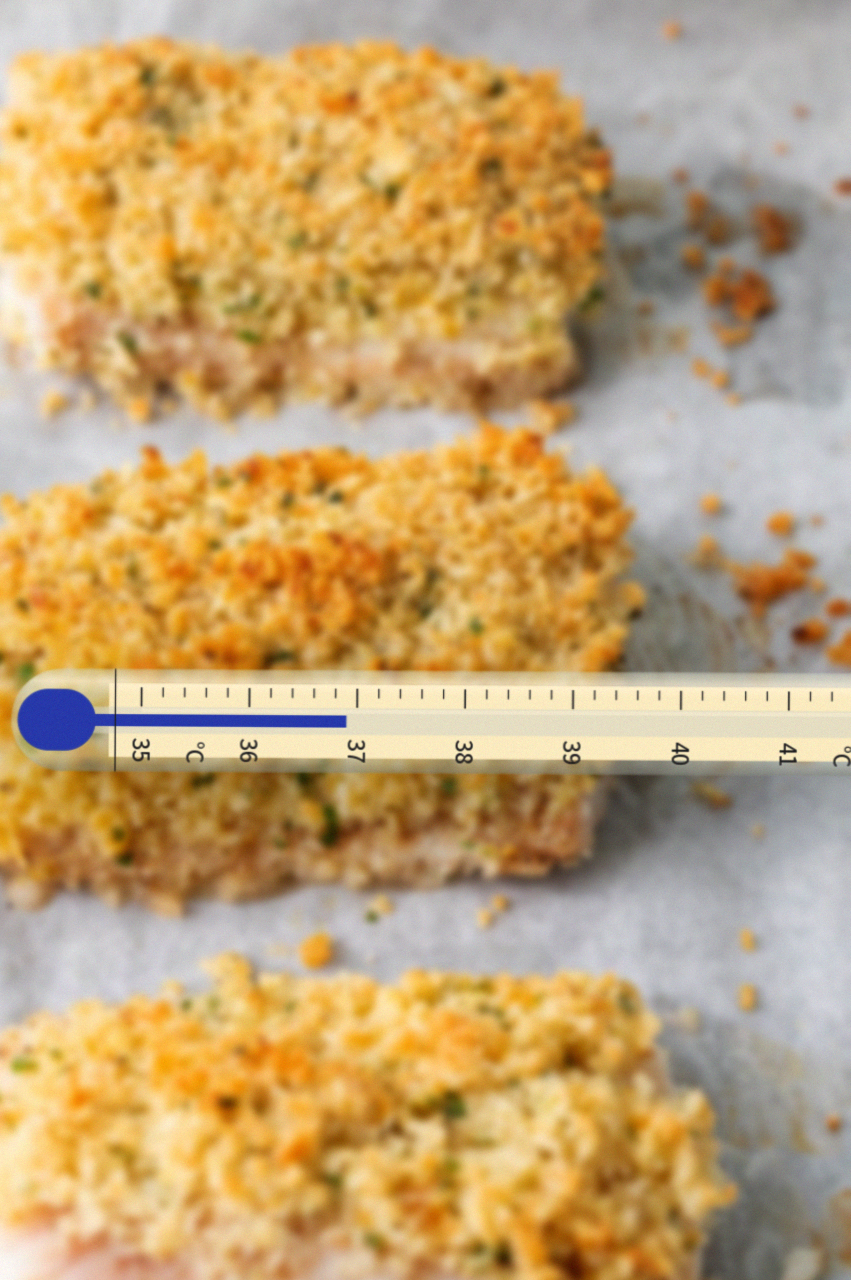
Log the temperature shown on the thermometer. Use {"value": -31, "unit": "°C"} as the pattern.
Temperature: {"value": 36.9, "unit": "°C"}
